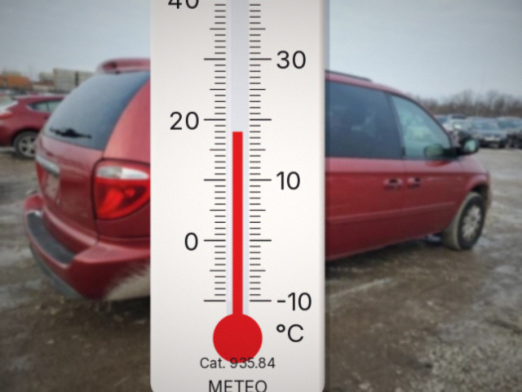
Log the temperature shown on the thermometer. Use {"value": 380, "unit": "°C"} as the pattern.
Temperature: {"value": 18, "unit": "°C"}
